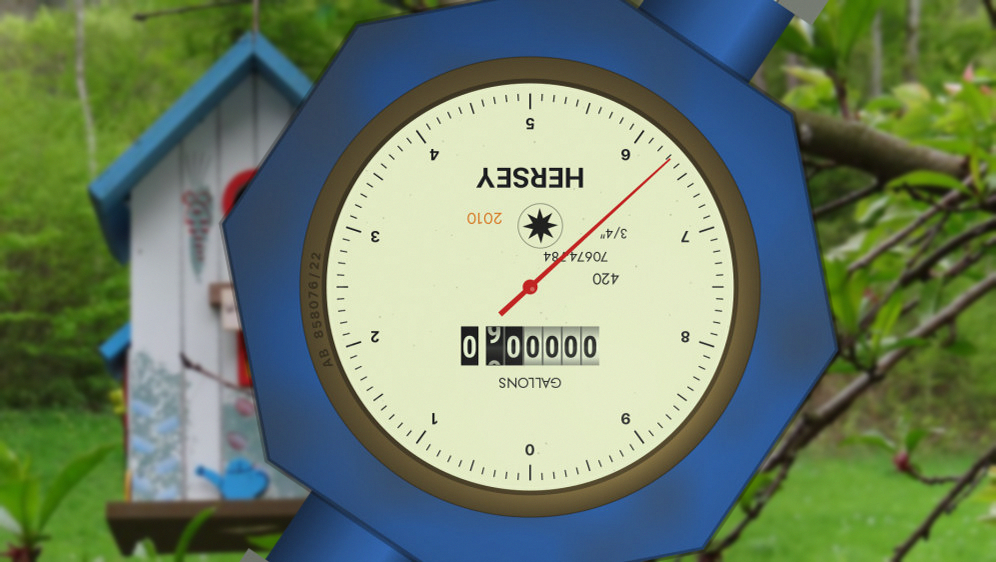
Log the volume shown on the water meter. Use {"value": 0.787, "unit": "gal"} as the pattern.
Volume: {"value": 56.3, "unit": "gal"}
